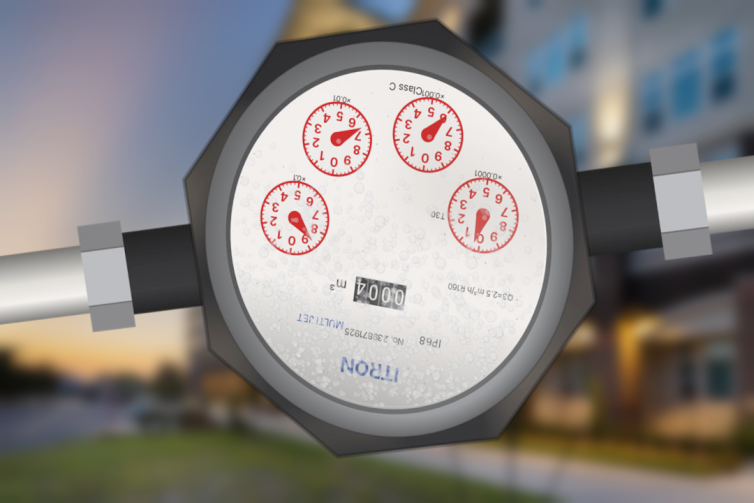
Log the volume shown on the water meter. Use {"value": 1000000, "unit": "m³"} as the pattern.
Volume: {"value": 3.8660, "unit": "m³"}
